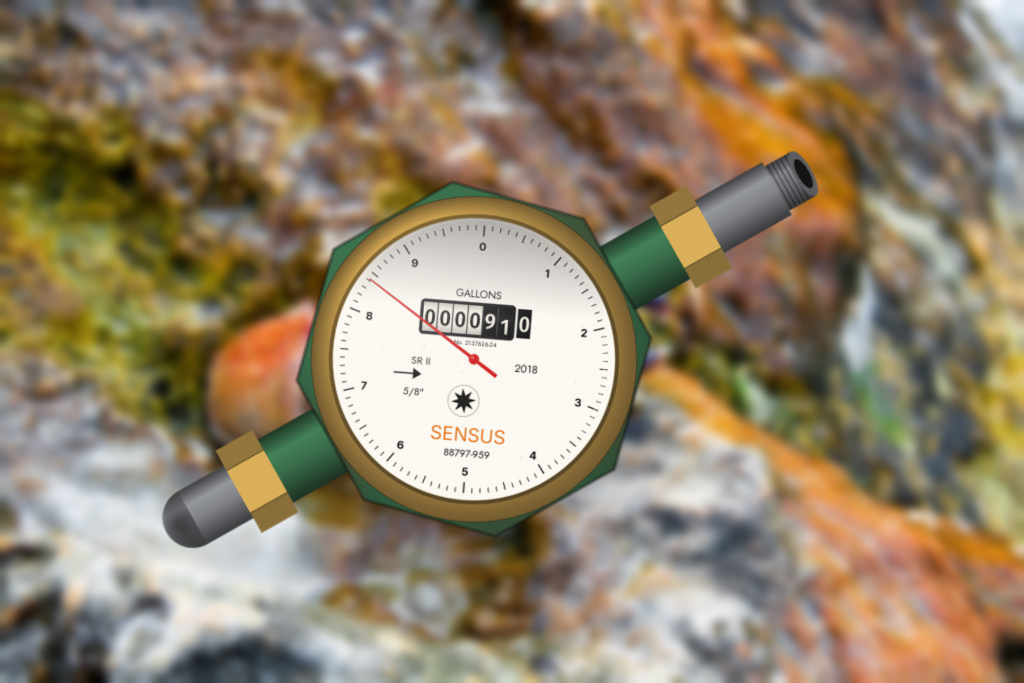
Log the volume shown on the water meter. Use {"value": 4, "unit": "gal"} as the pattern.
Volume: {"value": 908.4, "unit": "gal"}
